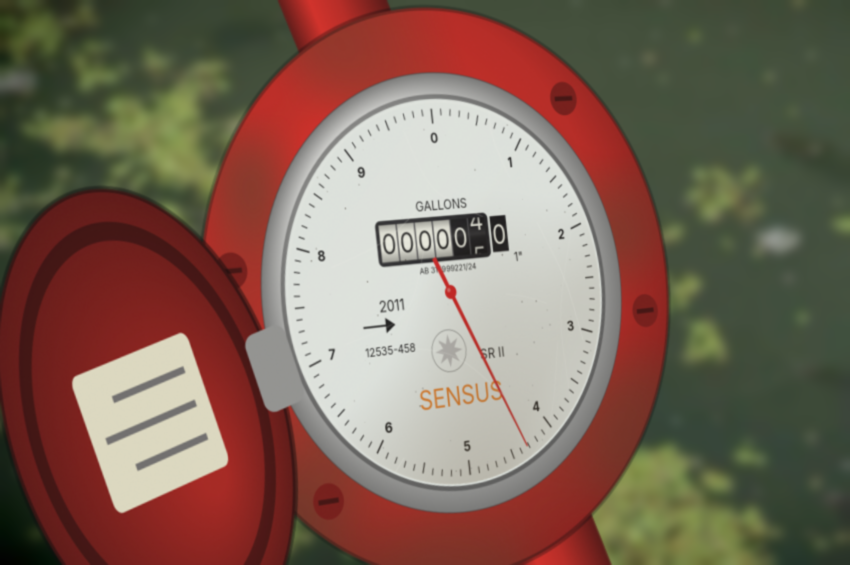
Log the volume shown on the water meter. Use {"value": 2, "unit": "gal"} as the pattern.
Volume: {"value": 44.3, "unit": "gal"}
